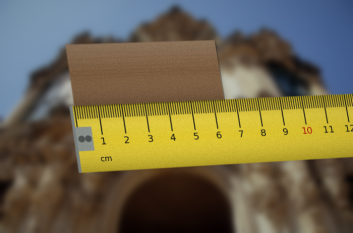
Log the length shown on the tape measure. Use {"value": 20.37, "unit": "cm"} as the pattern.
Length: {"value": 6.5, "unit": "cm"}
